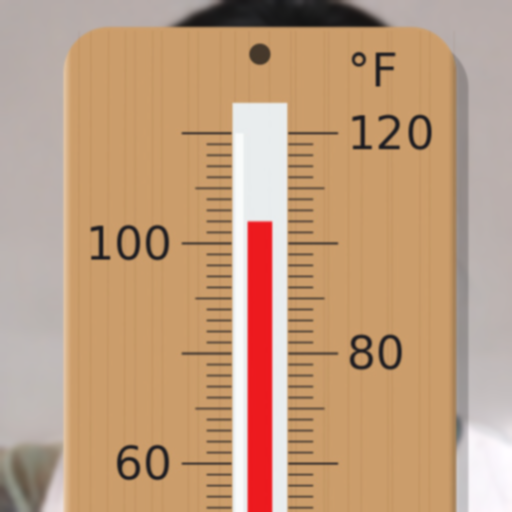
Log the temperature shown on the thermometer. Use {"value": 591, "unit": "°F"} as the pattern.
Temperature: {"value": 104, "unit": "°F"}
